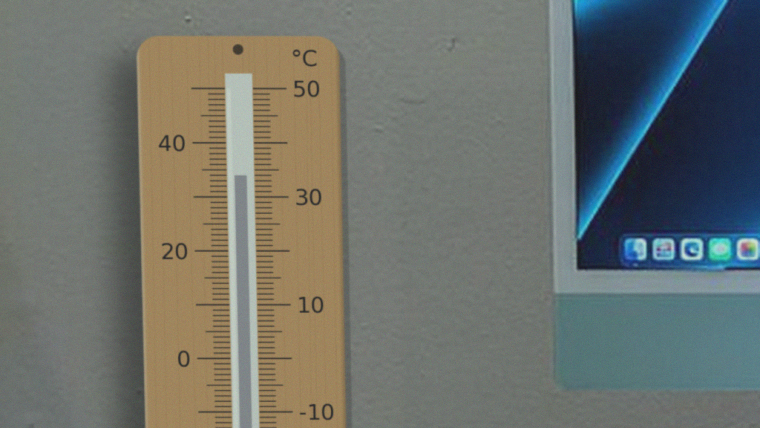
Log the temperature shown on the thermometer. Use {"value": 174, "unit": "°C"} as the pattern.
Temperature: {"value": 34, "unit": "°C"}
